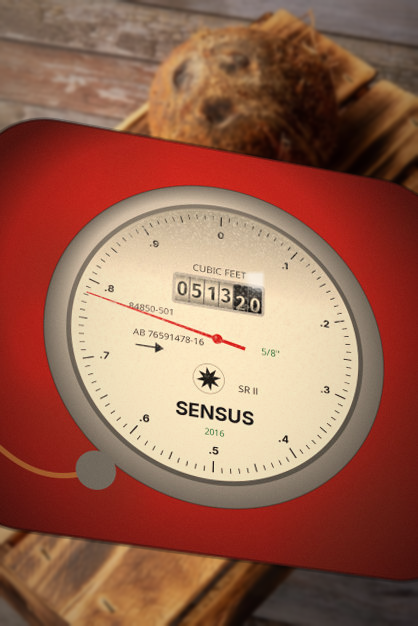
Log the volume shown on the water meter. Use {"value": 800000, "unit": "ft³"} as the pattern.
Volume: {"value": 51319.78, "unit": "ft³"}
